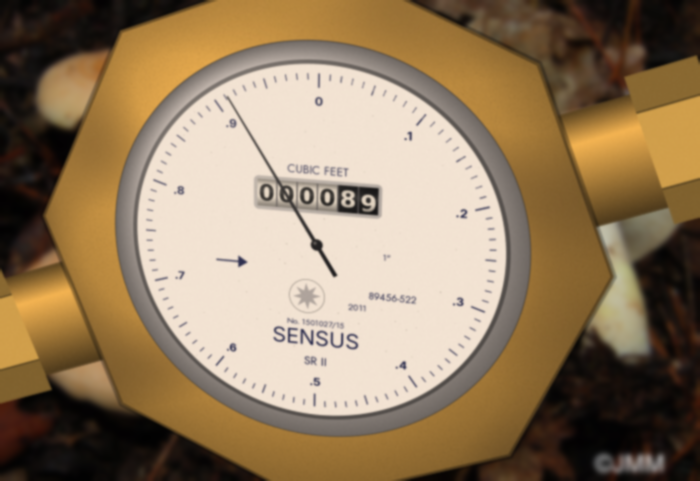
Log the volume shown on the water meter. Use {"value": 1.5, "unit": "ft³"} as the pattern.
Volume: {"value": 88.91, "unit": "ft³"}
